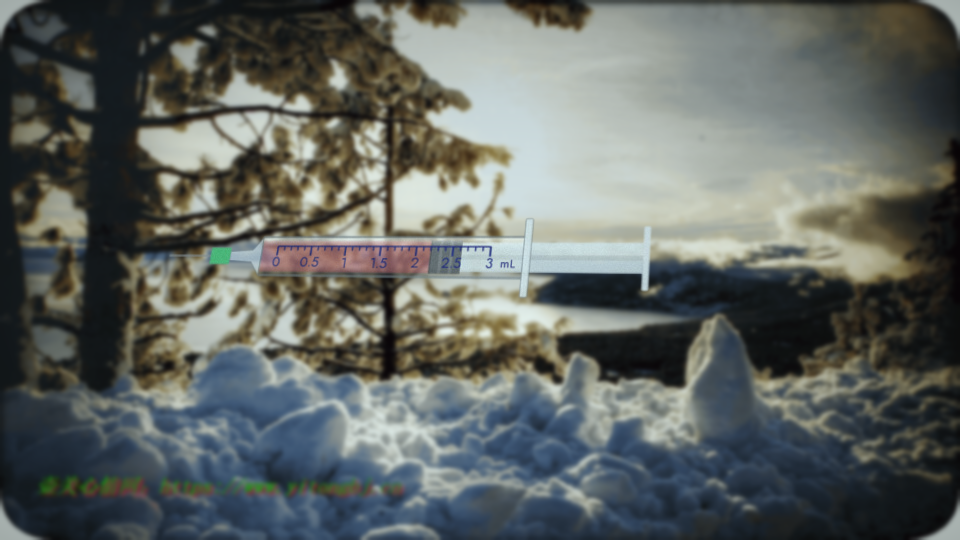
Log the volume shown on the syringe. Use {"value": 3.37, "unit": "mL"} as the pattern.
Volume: {"value": 2.2, "unit": "mL"}
